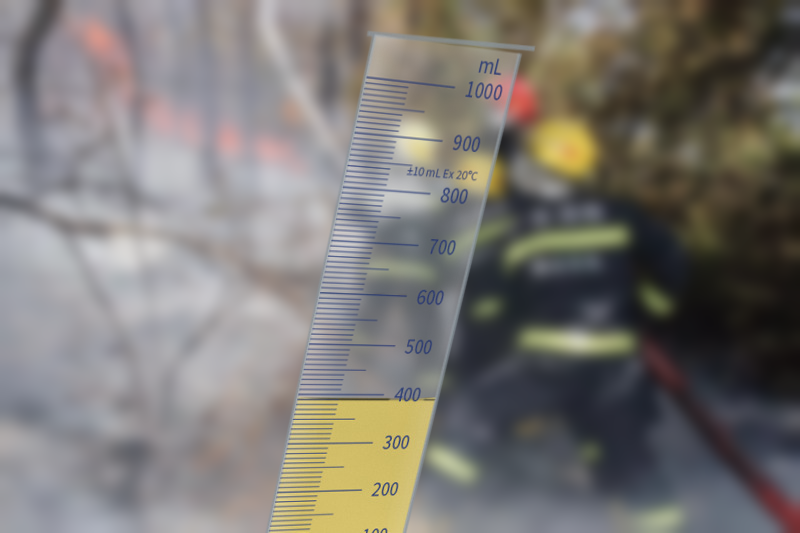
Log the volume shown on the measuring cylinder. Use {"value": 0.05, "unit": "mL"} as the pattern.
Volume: {"value": 390, "unit": "mL"}
